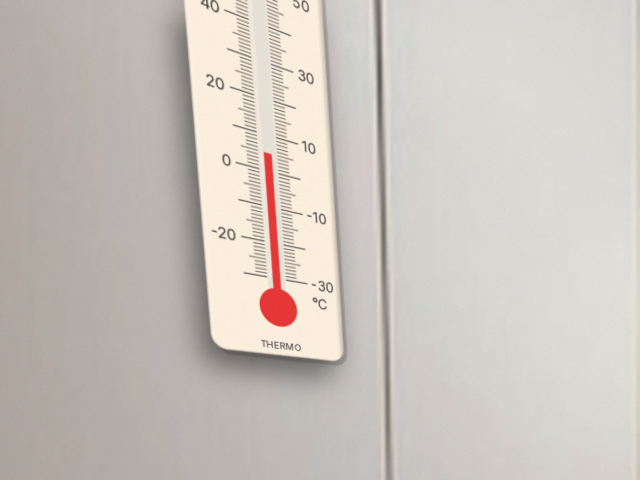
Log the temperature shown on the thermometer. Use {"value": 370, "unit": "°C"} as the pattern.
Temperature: {"value": 5, "unit": "°C"}
